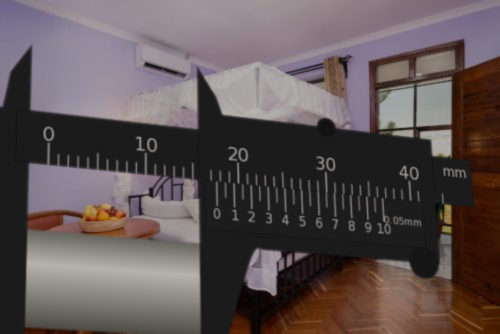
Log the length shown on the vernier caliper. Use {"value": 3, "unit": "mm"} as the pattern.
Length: {"value": 17.6, "unit": "mm"}
